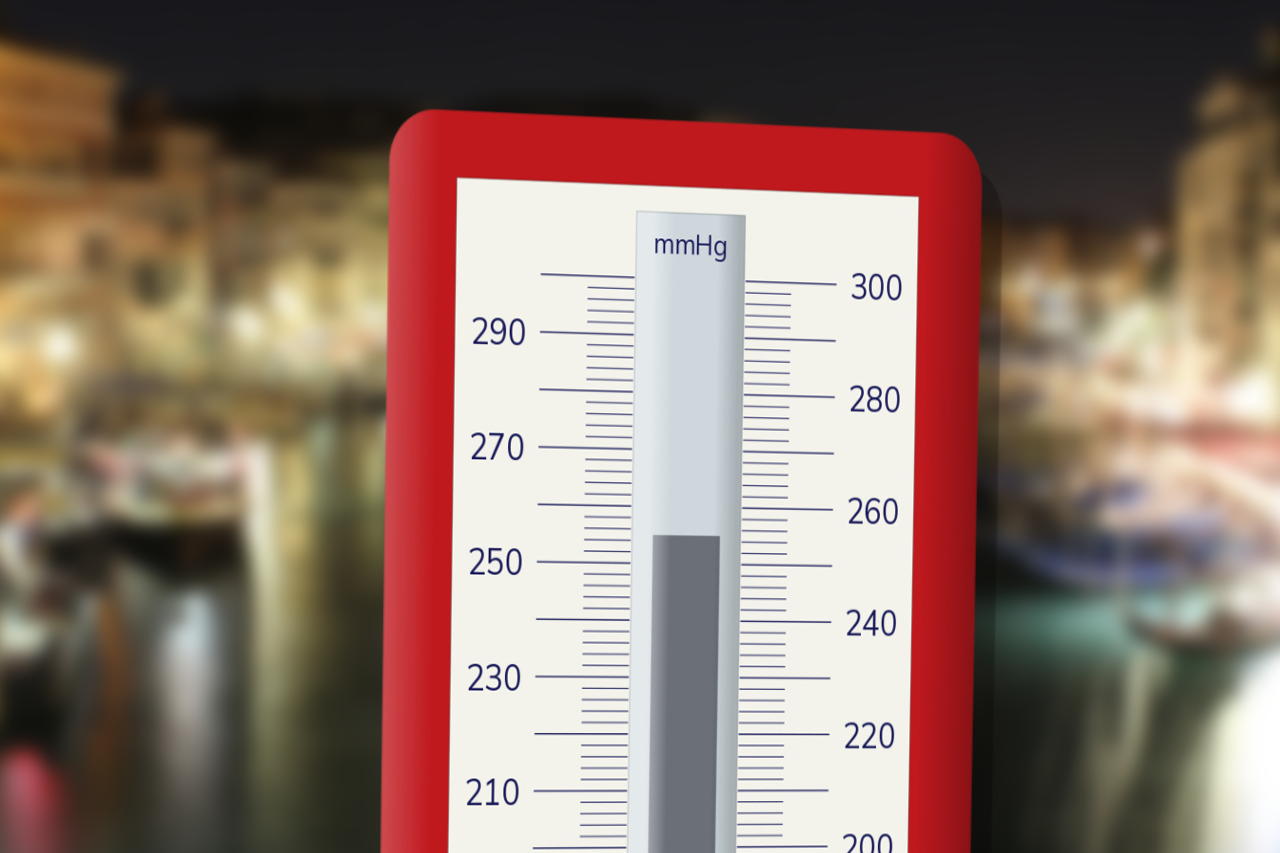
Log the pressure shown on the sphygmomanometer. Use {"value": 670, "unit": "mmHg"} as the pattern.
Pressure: {"value": 255, "unit": "mmHg"}
